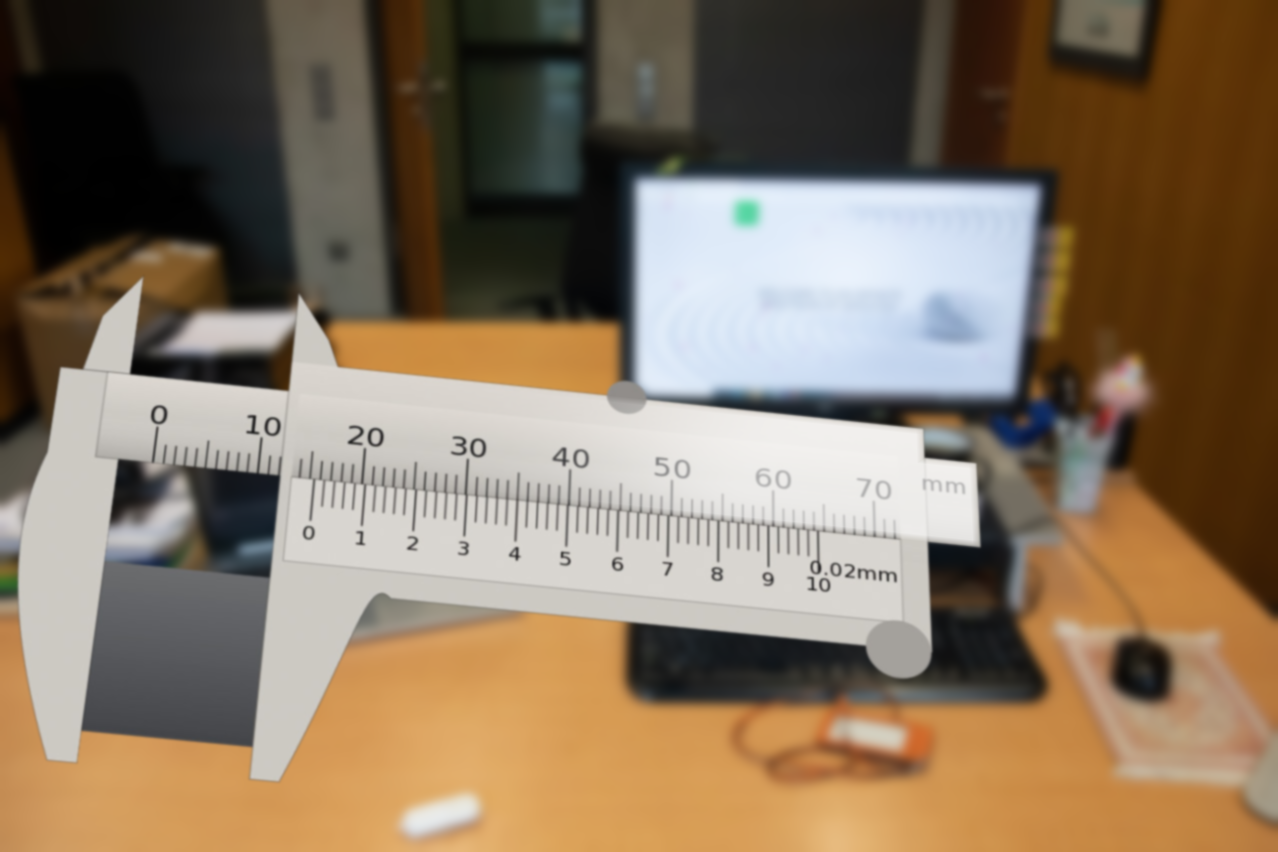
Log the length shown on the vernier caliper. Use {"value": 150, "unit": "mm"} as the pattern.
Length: {"value": 15.4, "unit": "mm"}
